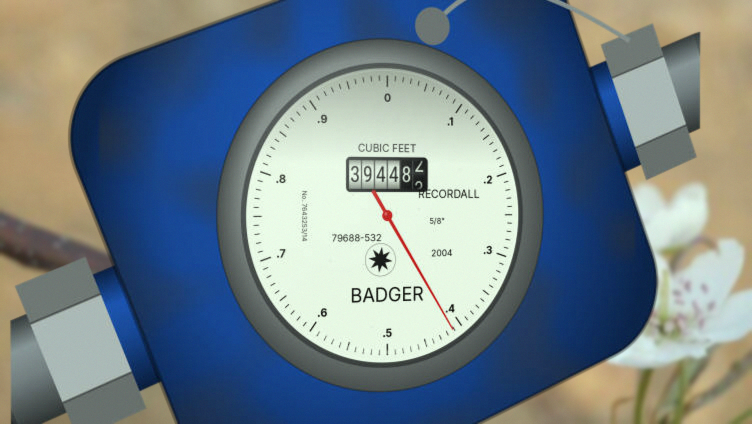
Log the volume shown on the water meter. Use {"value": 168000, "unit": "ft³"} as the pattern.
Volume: {"value": 394482.41, "unit": "ft³"}
